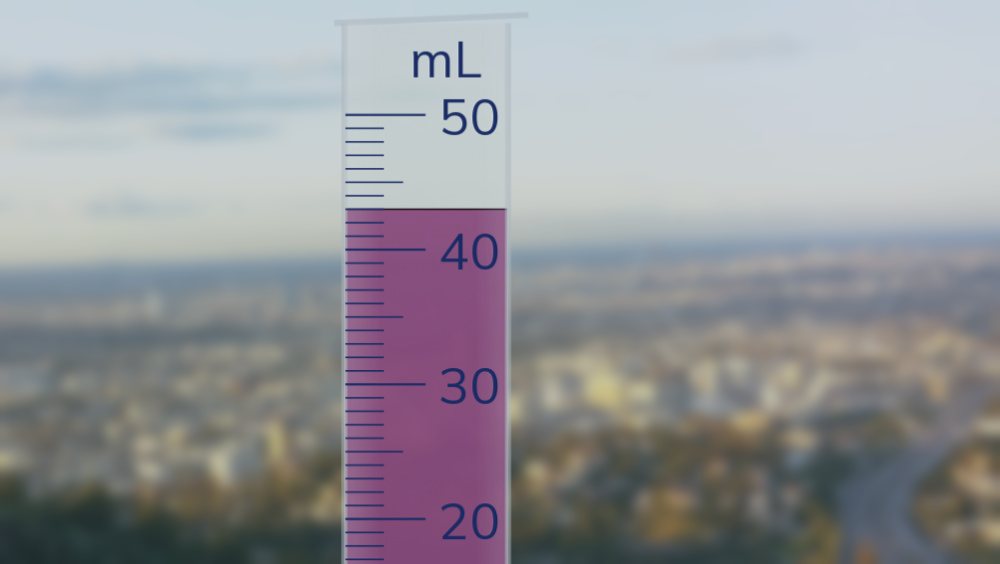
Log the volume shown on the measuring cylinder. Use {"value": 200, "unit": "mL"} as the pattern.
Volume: {"value": 43, "unit": "mL"}
